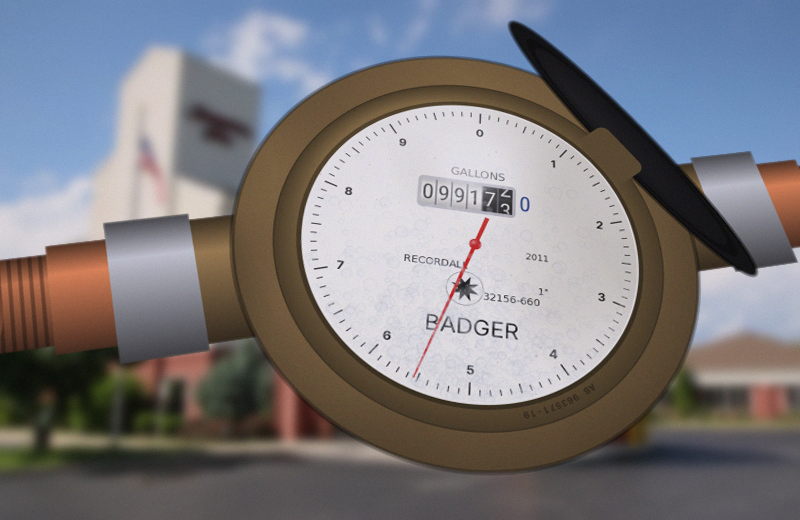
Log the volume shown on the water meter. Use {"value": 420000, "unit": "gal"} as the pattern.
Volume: {"value": 991725.5, "unit": "gal"}
